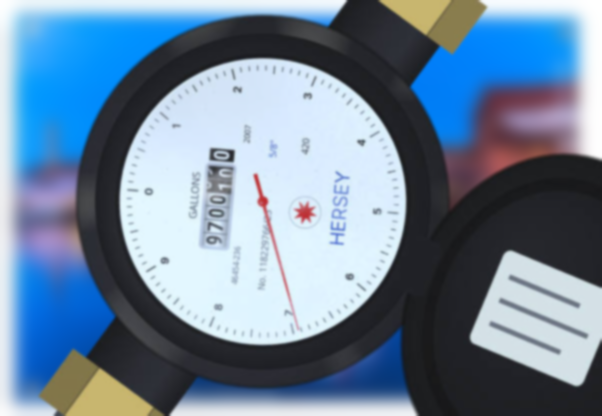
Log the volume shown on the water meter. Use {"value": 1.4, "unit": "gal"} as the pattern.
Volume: {"value": 9700096.9, "unit": "gal"}
